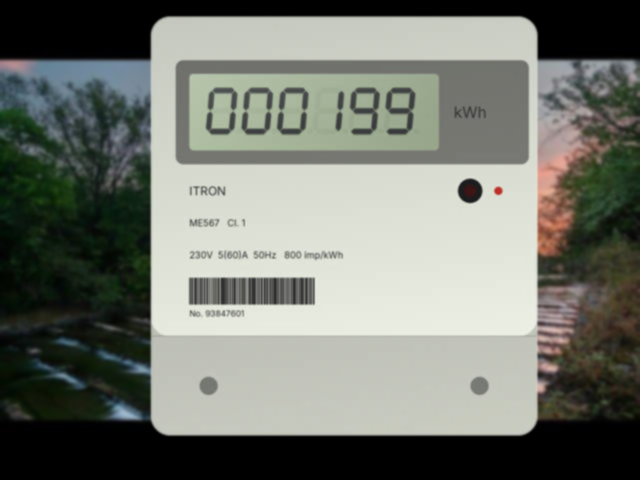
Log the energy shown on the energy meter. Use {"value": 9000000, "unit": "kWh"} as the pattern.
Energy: {"value": 199, "unit": "kWh"}
